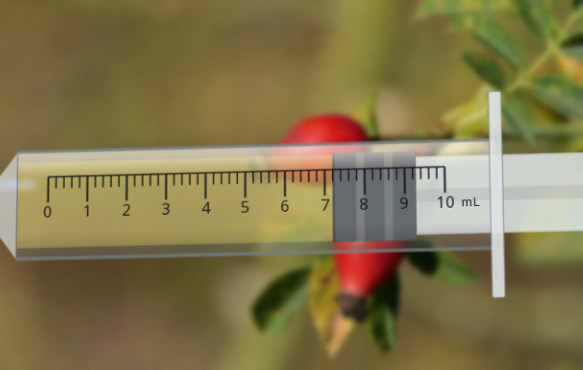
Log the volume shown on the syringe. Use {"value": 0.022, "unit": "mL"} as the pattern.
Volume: {"value": 7.2, "unit": "mL"}
